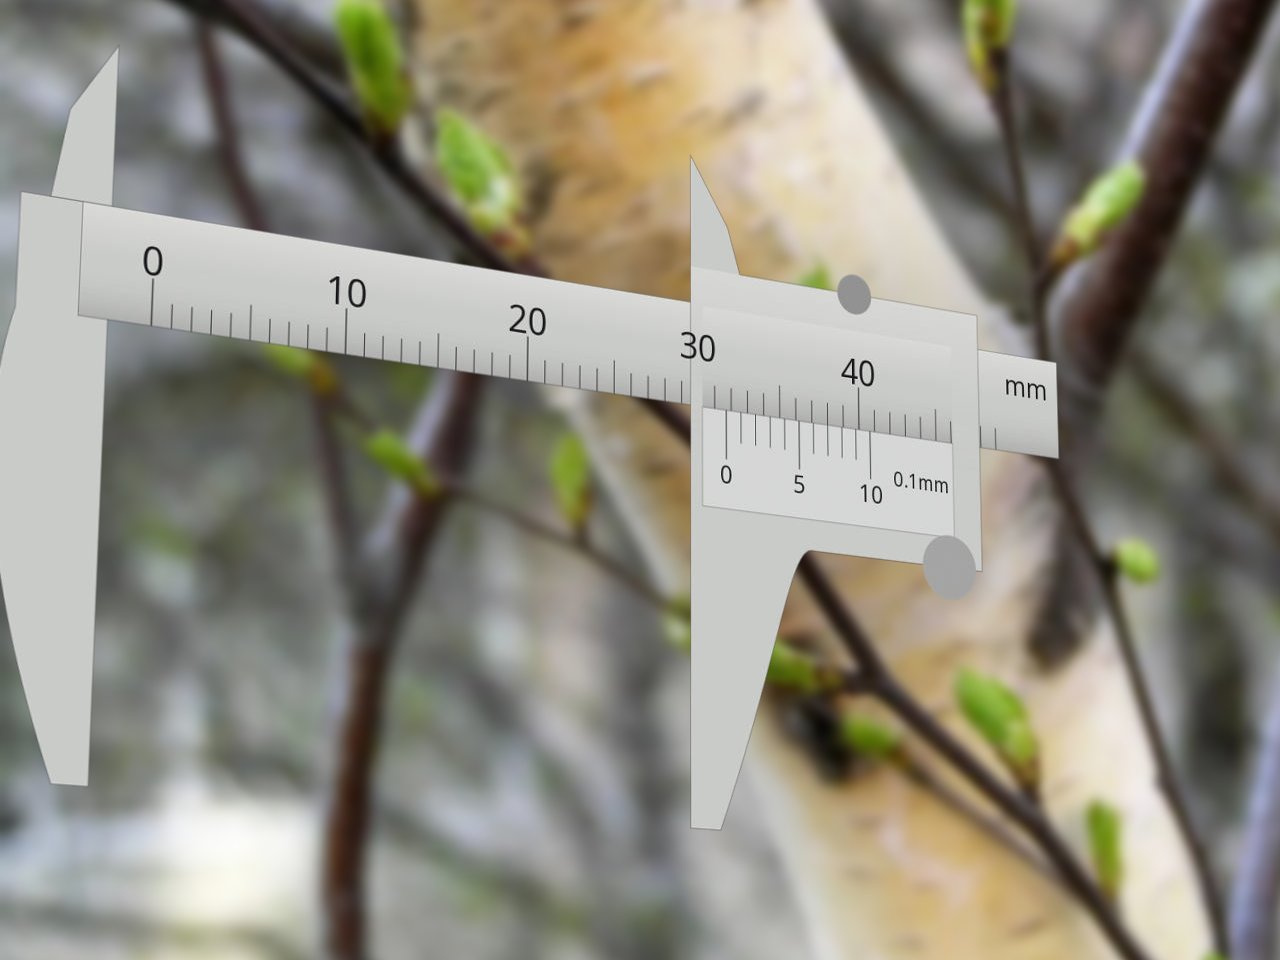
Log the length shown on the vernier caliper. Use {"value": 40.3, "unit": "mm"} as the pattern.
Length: {"value": 31.7, "unit": "mm"}
